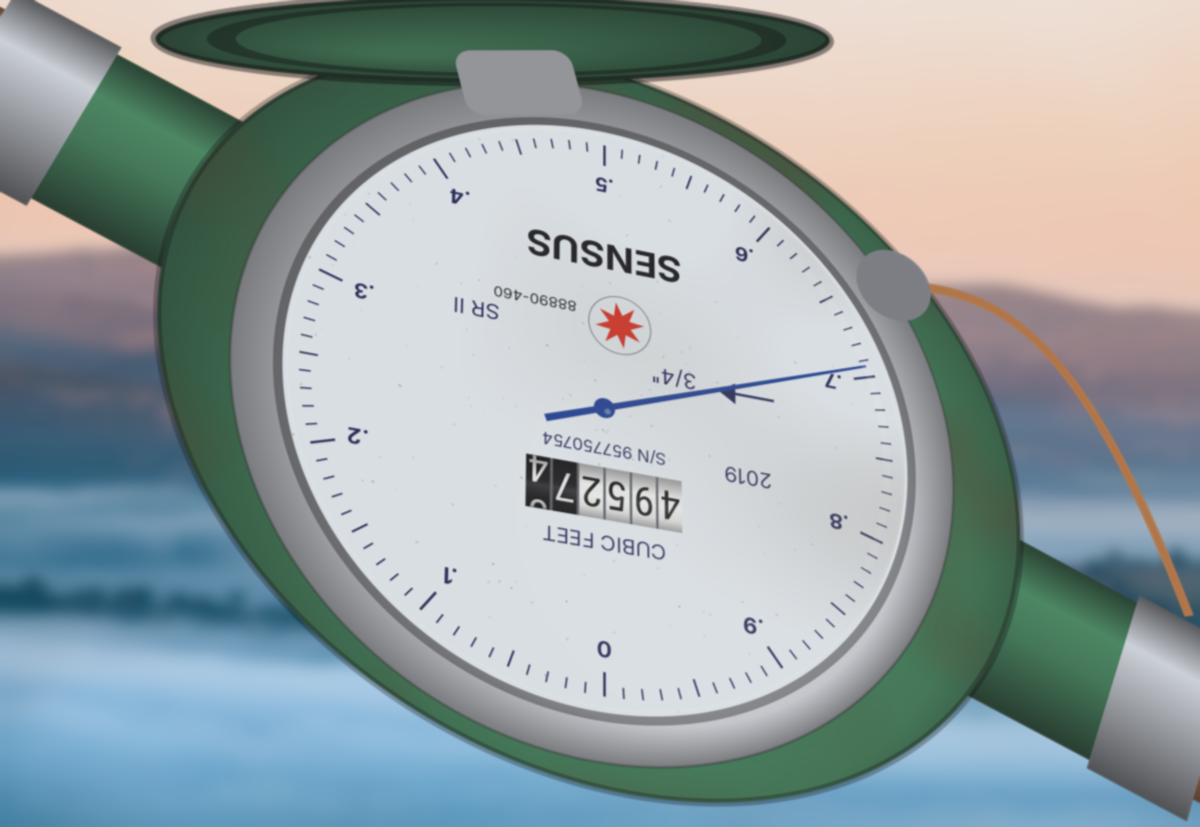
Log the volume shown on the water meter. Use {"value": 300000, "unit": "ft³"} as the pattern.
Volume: {"value": 495273.69, "unit": "ft³"}
